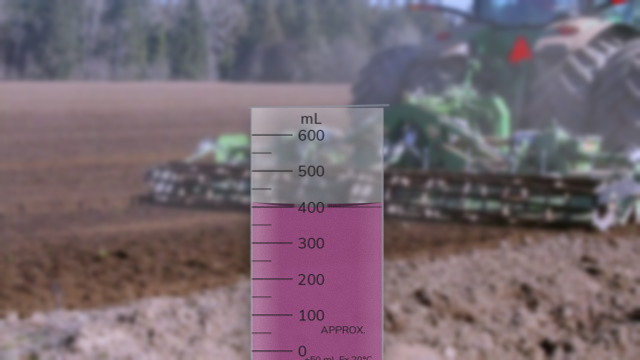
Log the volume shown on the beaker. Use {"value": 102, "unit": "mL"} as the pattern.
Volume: {"value": 400, "unit": "mL"}
